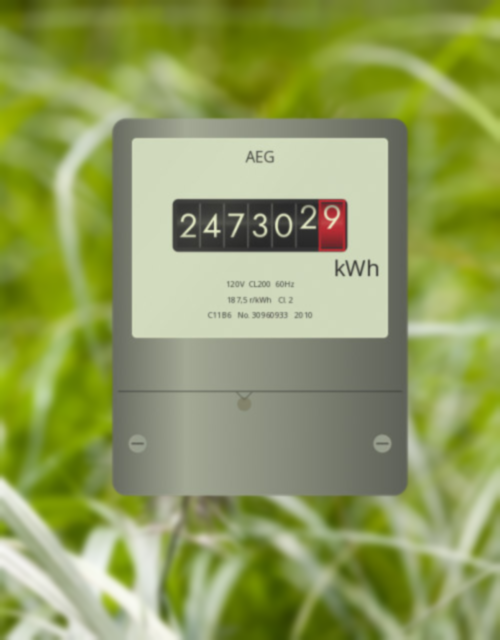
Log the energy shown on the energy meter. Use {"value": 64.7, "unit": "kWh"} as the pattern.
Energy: {"value": 247302.9, "unit": "kWh"}
